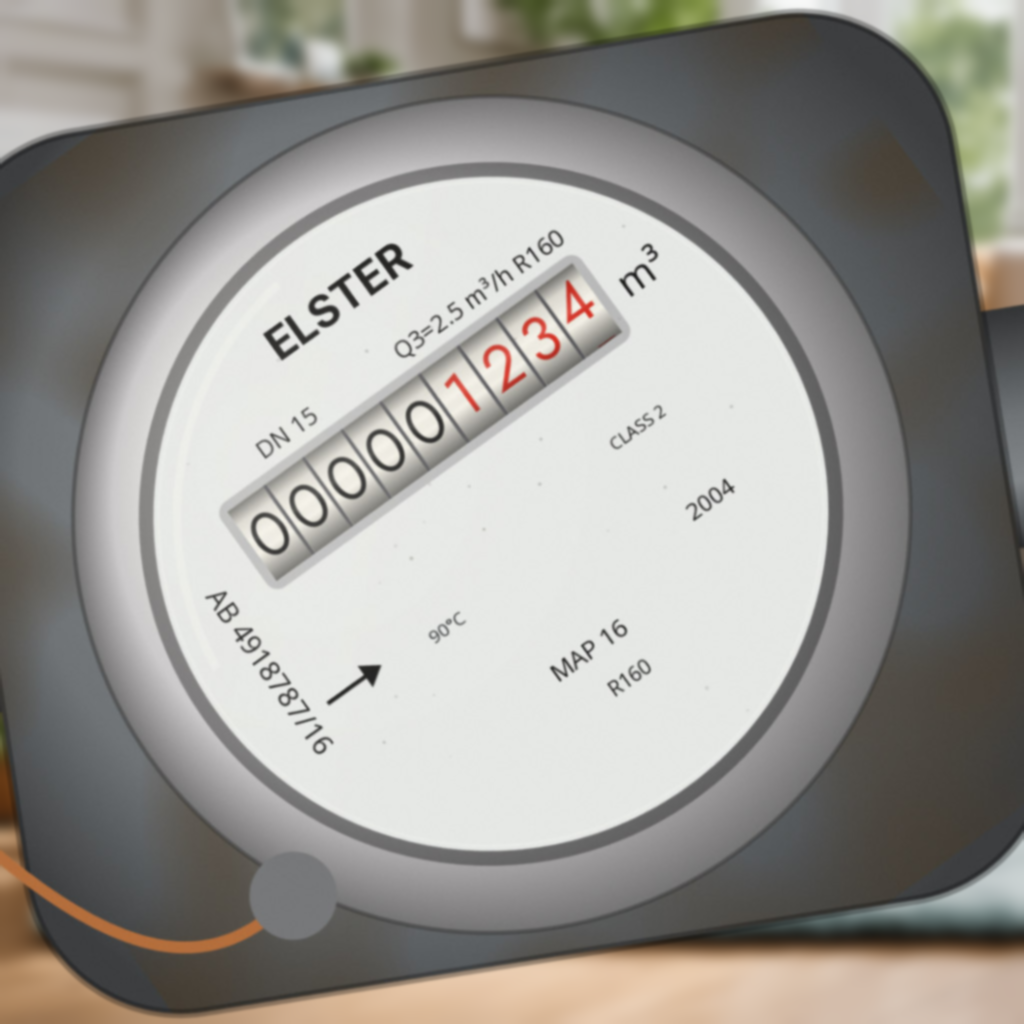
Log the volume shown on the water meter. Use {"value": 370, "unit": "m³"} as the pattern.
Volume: {"value": 0.1234, "unit": "m³"}
